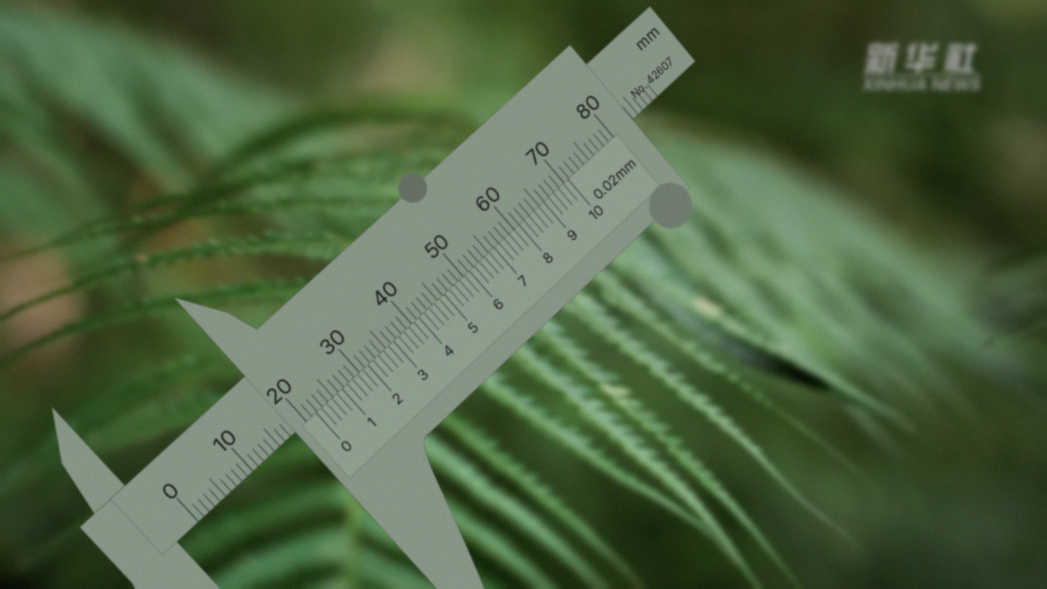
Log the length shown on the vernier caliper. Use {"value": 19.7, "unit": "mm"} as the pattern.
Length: {"value": 21.8, "unit": "mm"}
